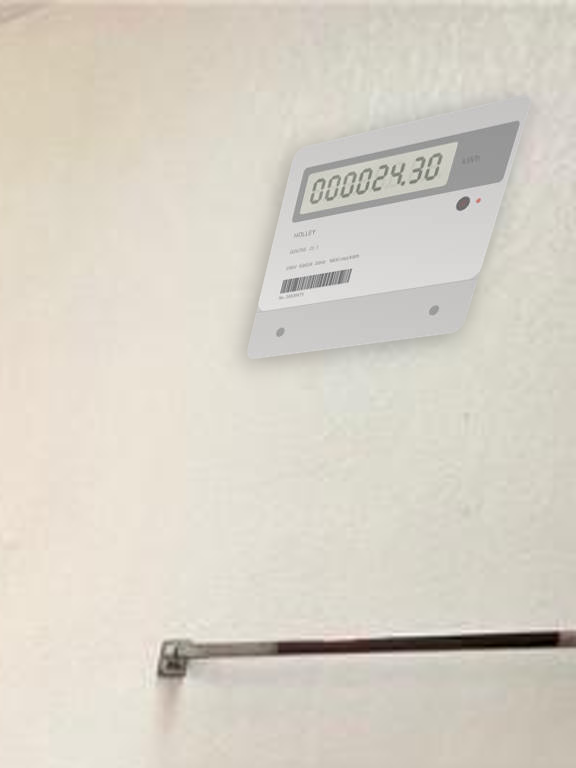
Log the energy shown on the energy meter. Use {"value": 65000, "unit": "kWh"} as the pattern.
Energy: {"value": 24.30, "unit": "kWh"}
